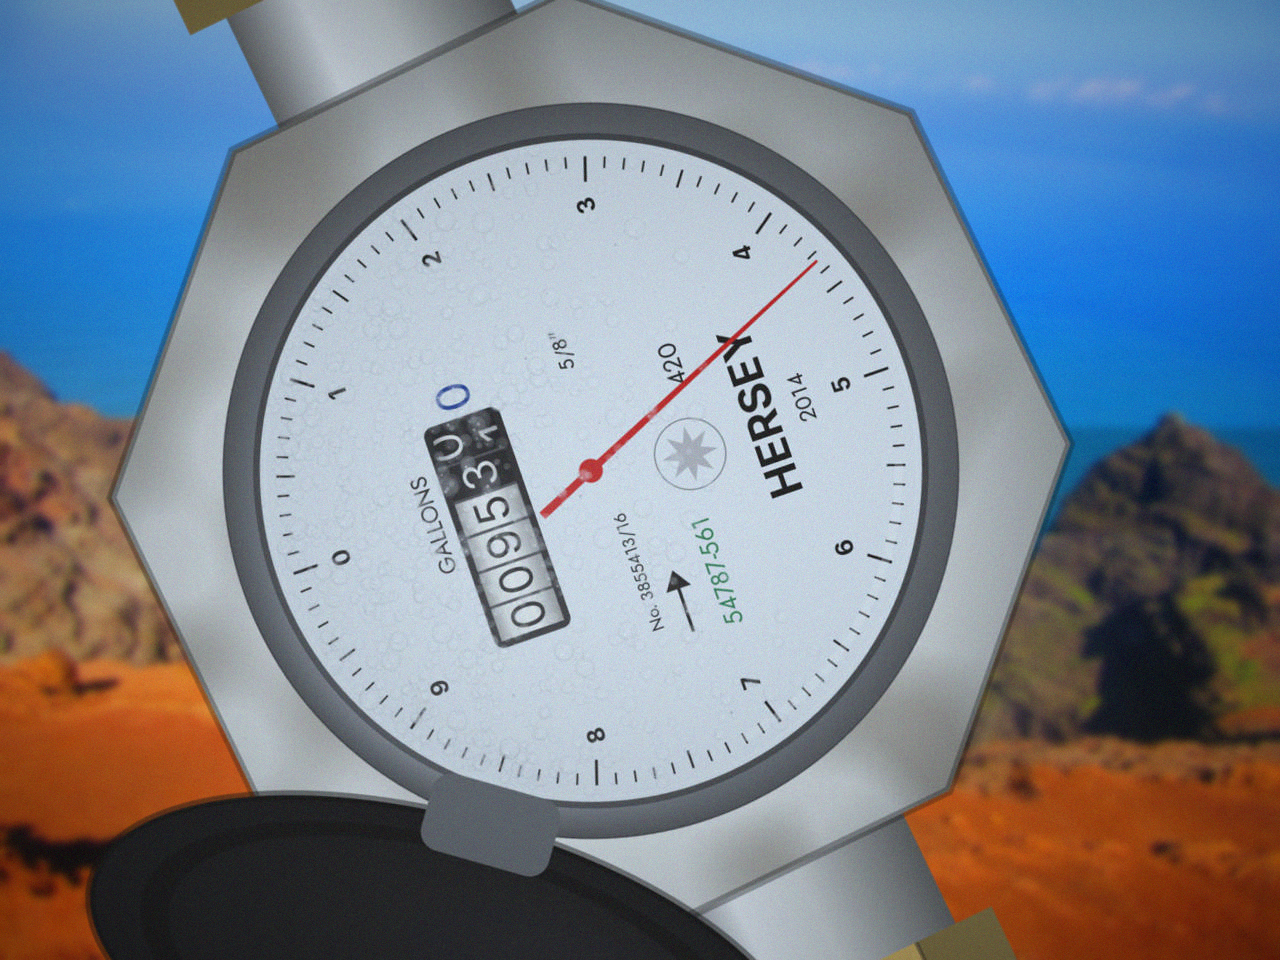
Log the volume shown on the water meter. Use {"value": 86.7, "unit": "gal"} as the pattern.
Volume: {"value": 95304.3, "unit": "gal"}
